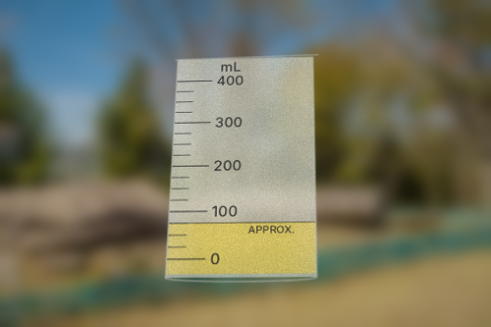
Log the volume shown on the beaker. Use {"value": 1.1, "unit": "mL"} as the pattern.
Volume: {"value": 75, "unit": "mL"}
